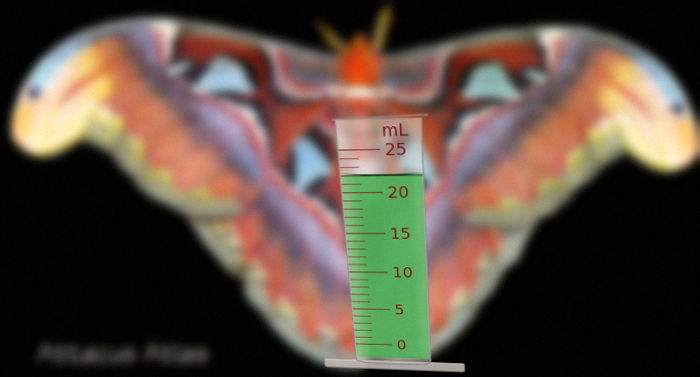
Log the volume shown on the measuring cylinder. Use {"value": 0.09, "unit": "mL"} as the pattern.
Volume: {"value": 22, "unit": "mL"}
